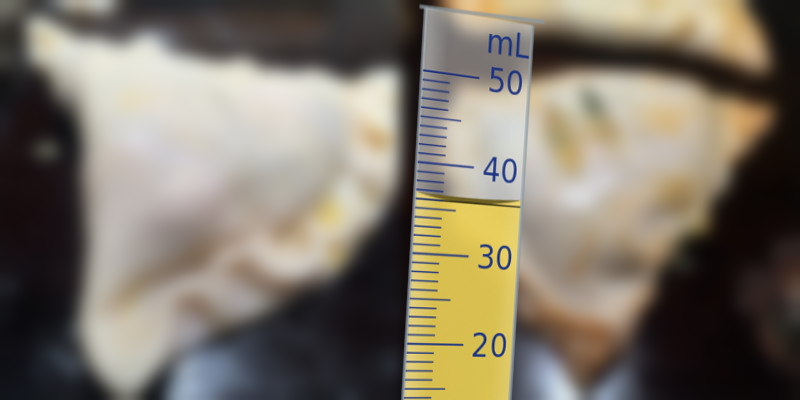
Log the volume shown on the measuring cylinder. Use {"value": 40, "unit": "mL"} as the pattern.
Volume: {"value": 36, "unit": "mL"}
